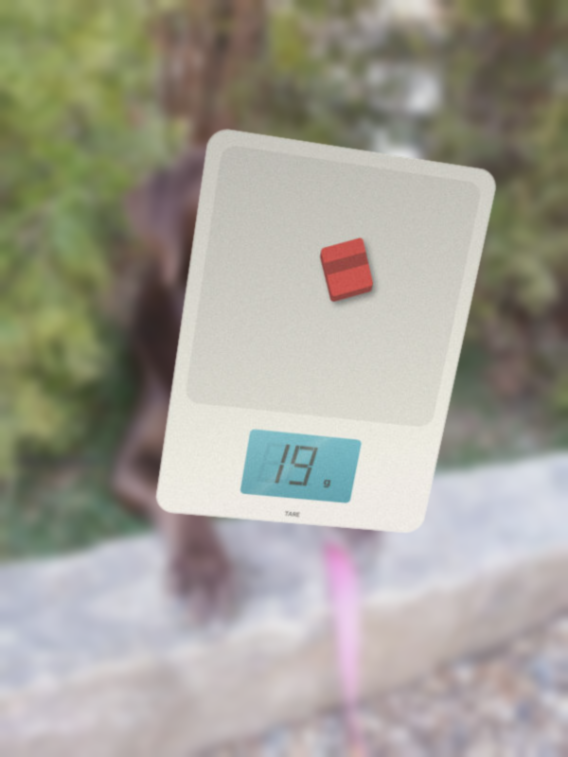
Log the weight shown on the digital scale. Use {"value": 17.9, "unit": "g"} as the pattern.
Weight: {"value": 19, "unit": "g"}
